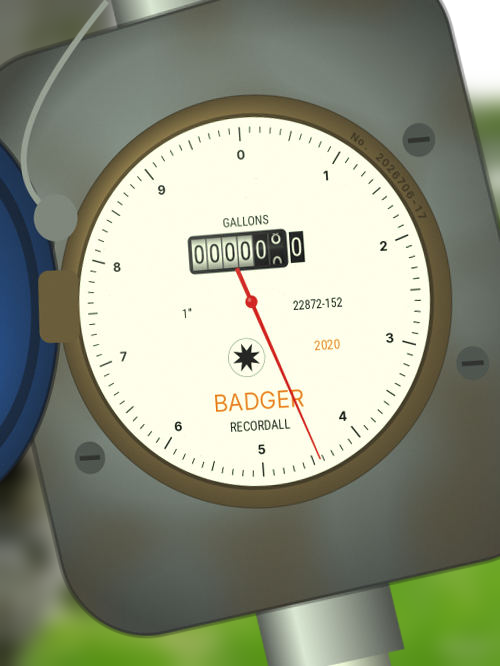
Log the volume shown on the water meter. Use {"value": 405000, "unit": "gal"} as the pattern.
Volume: {"value": 84.4, "unit": "gal"}
